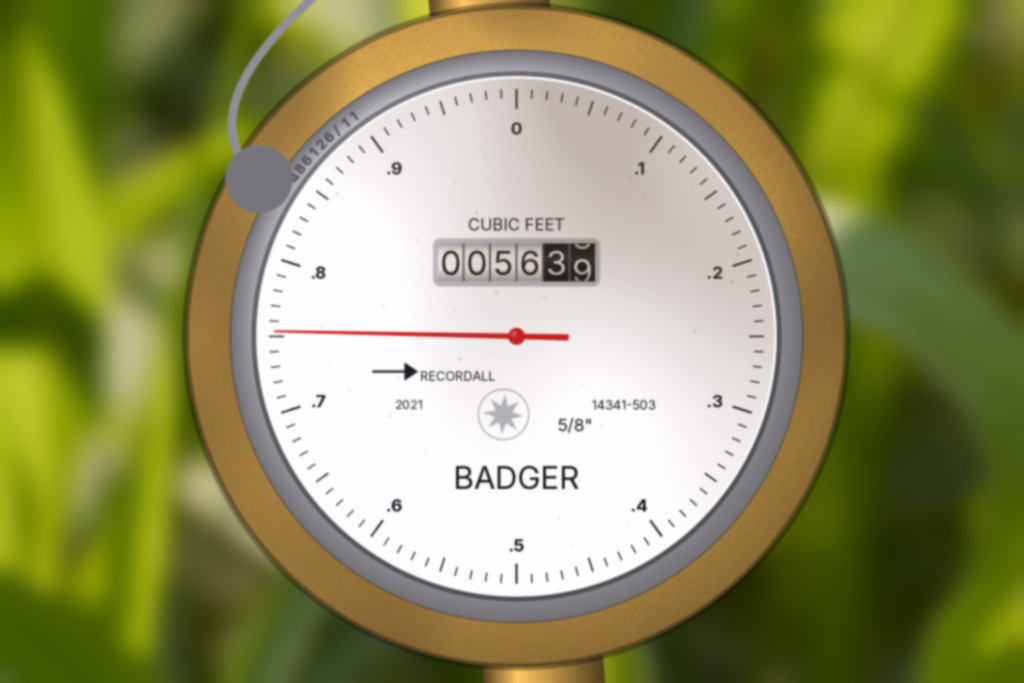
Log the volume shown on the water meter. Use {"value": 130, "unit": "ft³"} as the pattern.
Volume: {"value": 5638.75, "unit": "ft³"}
